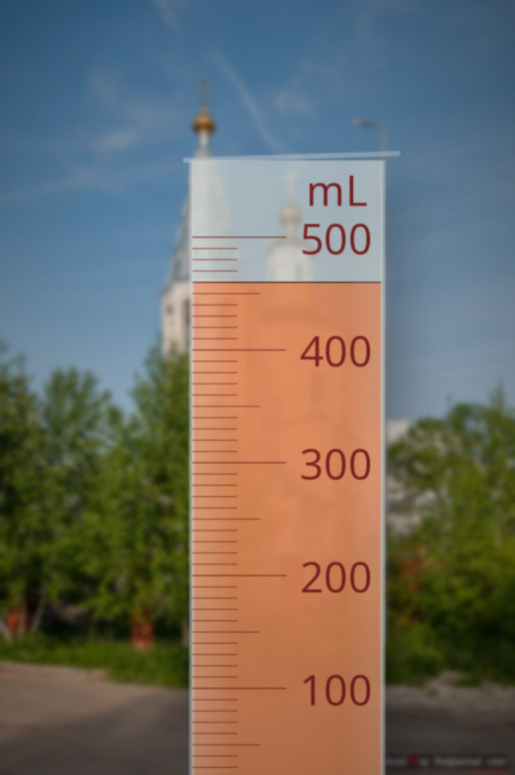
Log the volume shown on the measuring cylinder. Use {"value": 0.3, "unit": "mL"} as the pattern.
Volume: {"value": 460, "unit": "mL"}
